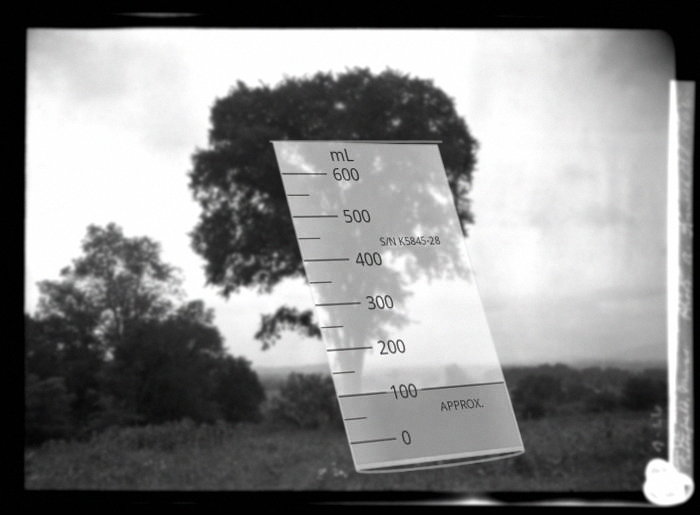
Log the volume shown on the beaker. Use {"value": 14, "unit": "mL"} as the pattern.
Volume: {"value": 100, "unit": "mL"}
